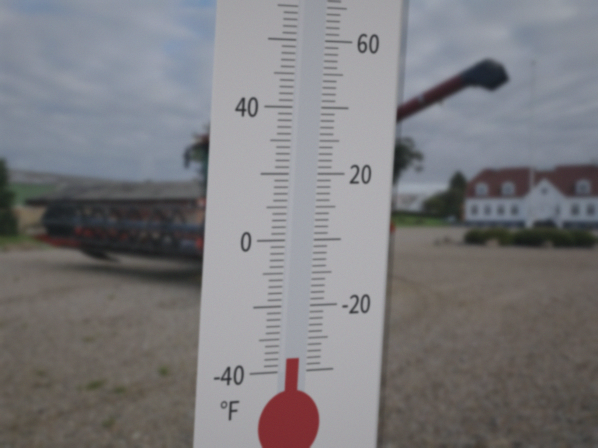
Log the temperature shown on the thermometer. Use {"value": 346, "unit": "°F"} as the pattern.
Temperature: {"value": -36, "unit": "°F"}
